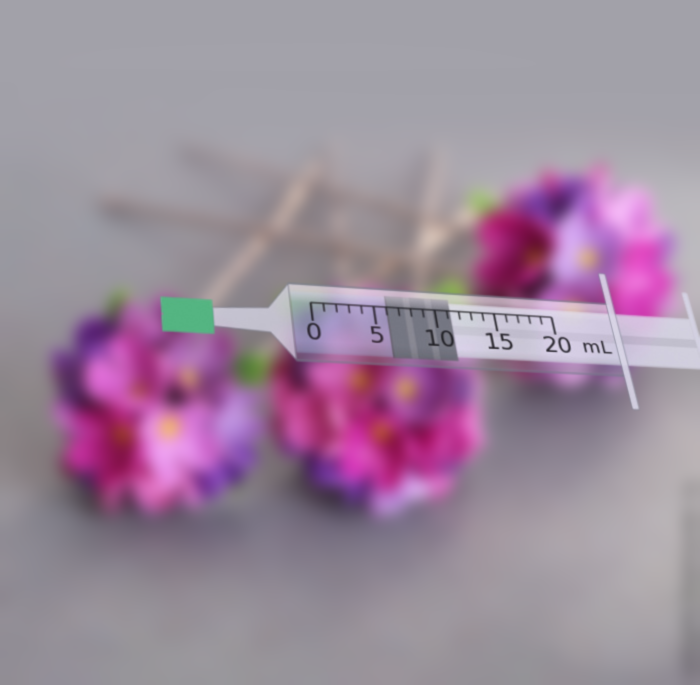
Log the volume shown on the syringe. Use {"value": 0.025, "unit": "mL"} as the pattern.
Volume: {"value": 6, "unit": "mL"}
